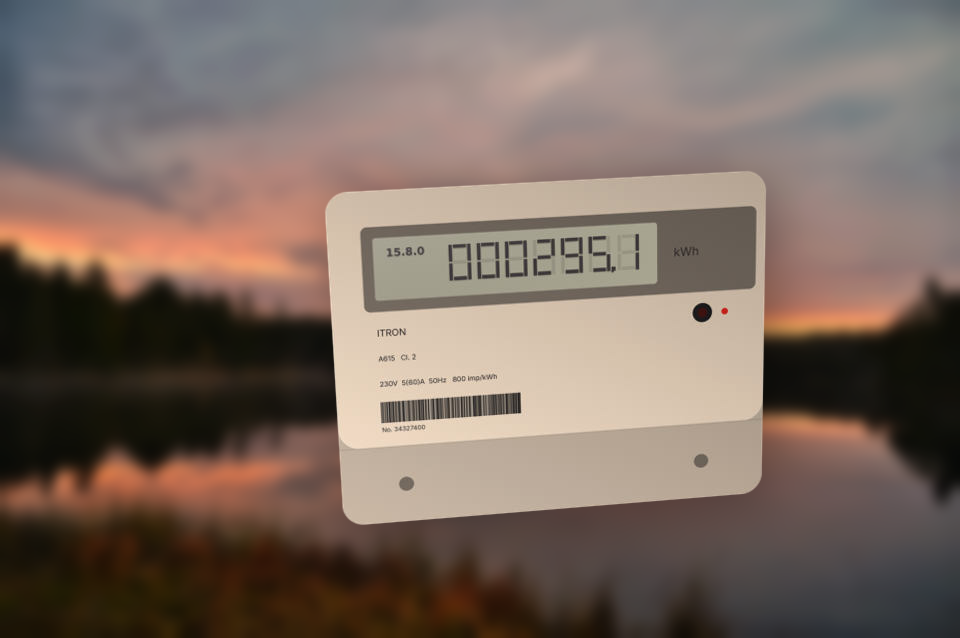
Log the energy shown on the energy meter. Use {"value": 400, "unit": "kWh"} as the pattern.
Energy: {"value": 295.1, "unit": "kWh"}
